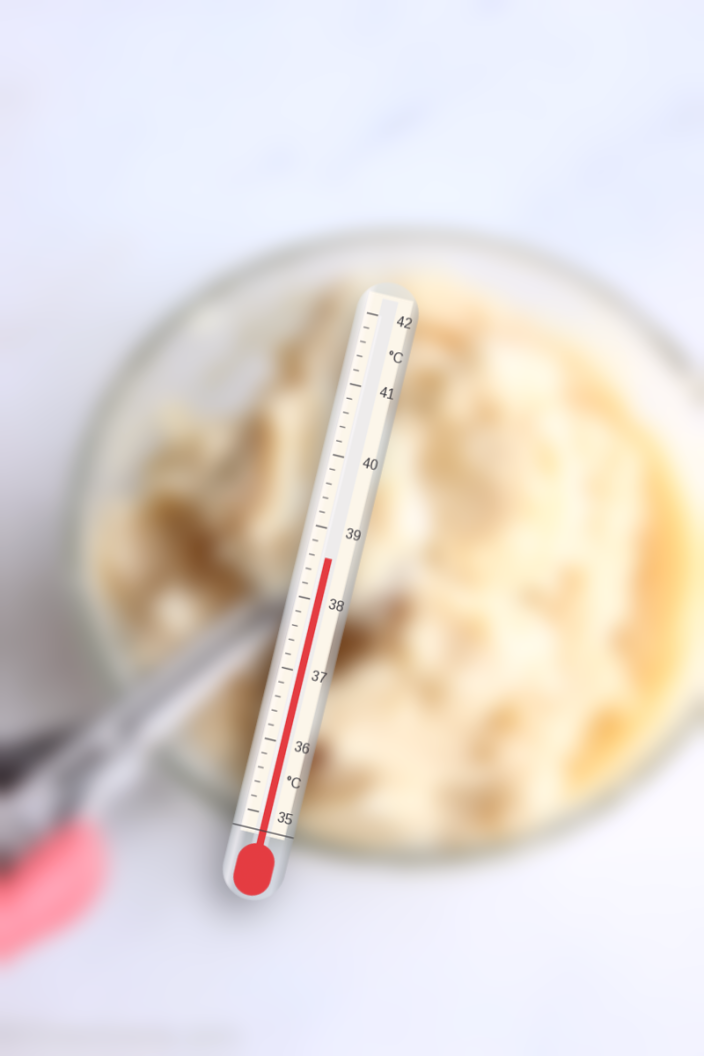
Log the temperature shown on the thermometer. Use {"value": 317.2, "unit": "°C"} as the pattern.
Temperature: {"value": 38.6, "unit": "°C"}
